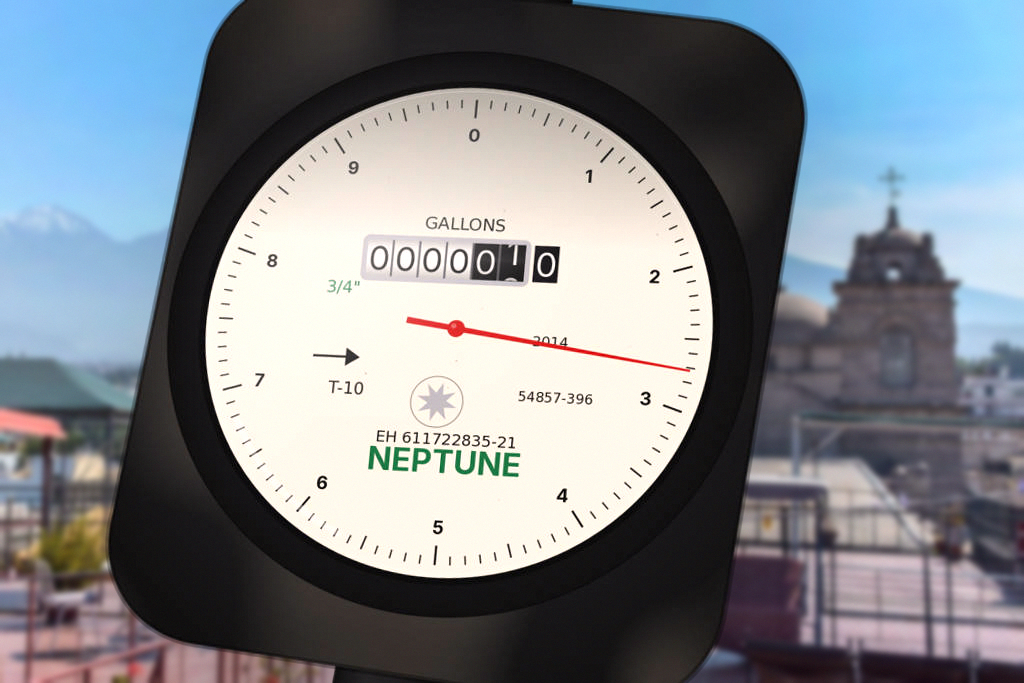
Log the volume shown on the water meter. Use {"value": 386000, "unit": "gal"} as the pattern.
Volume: {"value": 12.7, "unit": "gal"}
